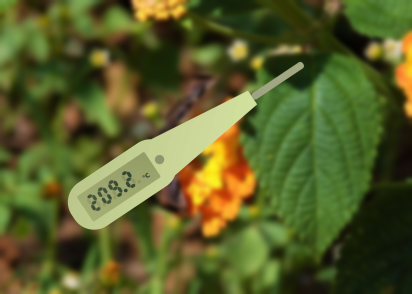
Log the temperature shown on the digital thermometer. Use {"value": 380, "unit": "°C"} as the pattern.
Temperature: {"value": 209.2, "unit": "°C"}
